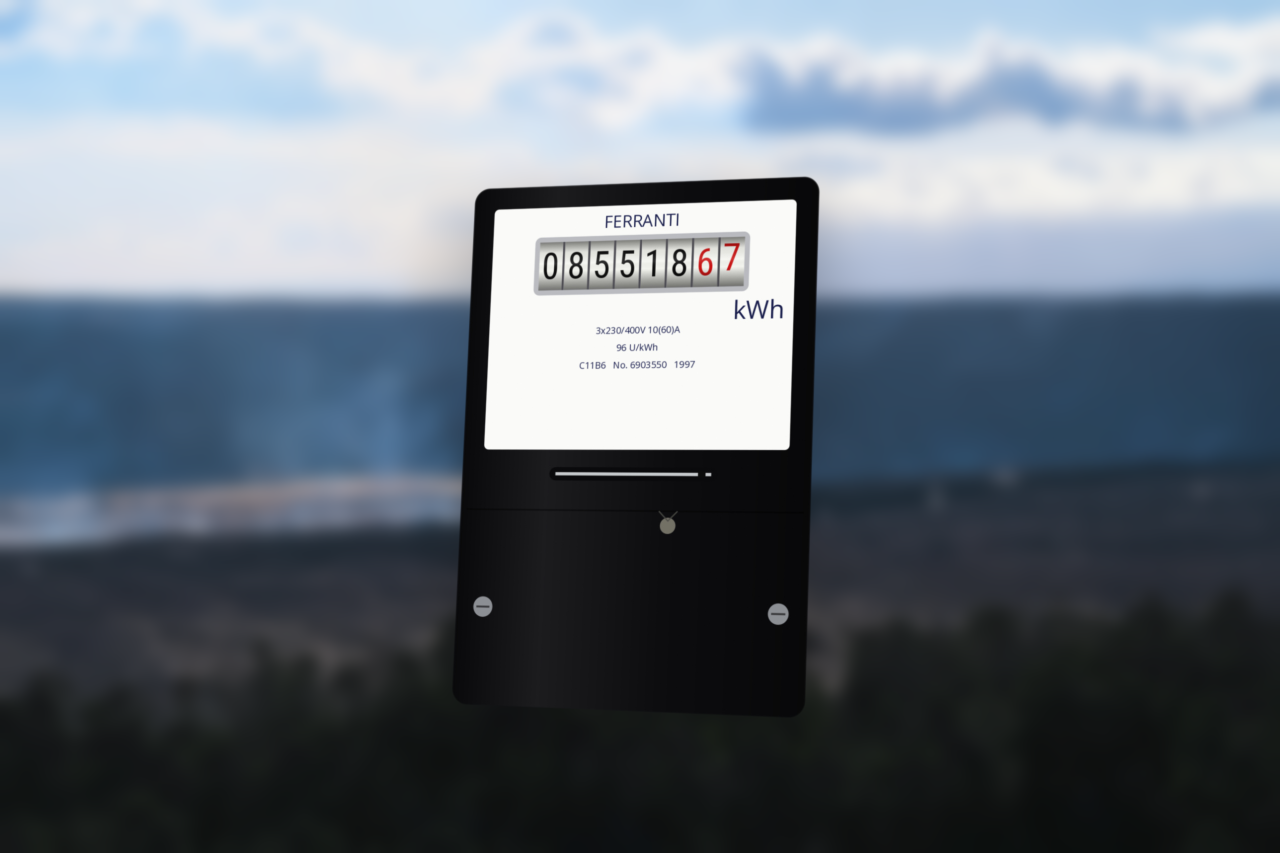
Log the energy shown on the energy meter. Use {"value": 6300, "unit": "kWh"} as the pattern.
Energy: {"value": 85518.67, "unit": "kWh"}
